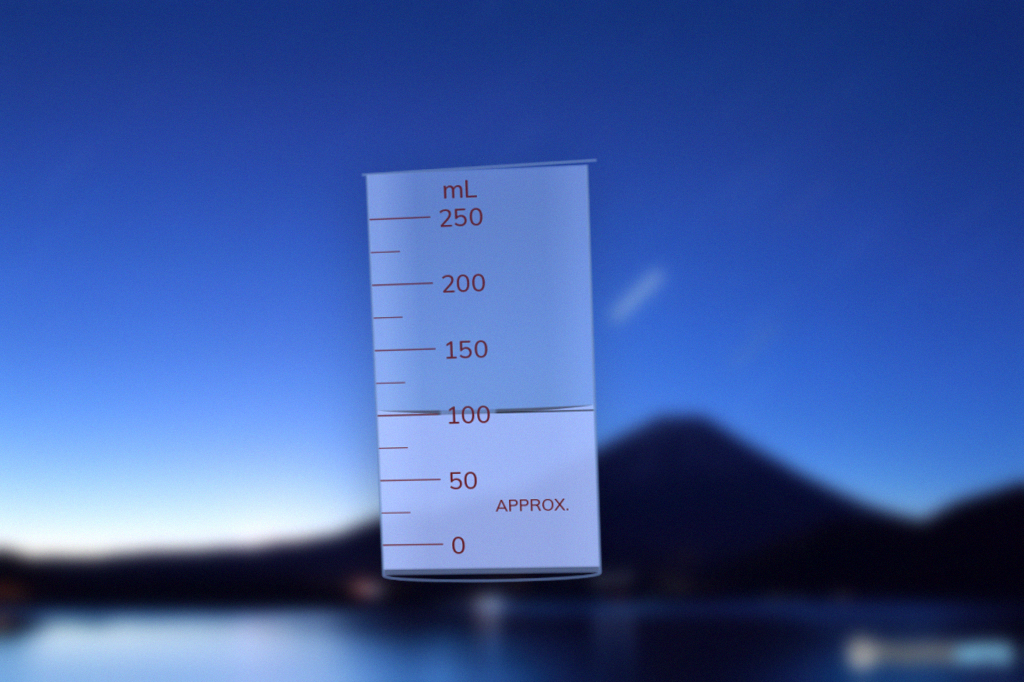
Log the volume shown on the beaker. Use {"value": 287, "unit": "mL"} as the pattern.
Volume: {"value": 100, "unit": "mL"}
